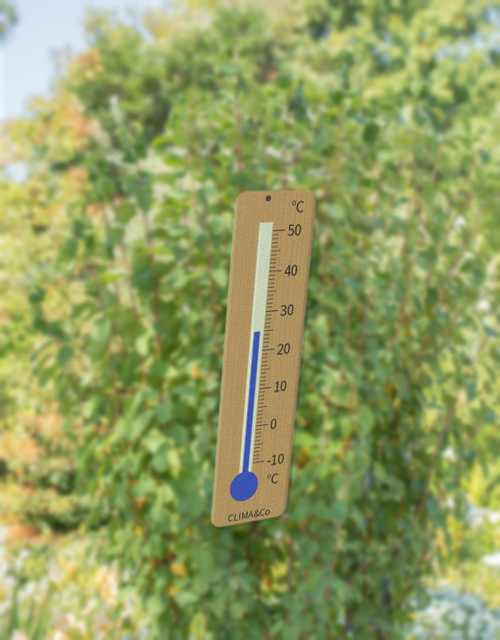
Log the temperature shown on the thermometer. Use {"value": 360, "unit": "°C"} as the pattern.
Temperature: {"value": 25, "unit": "°C"}
